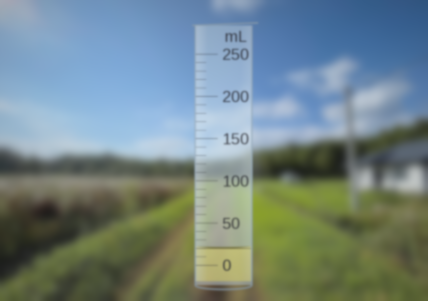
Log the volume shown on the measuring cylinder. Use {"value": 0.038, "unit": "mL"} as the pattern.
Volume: {"value": 20, "unit": "mL"}
